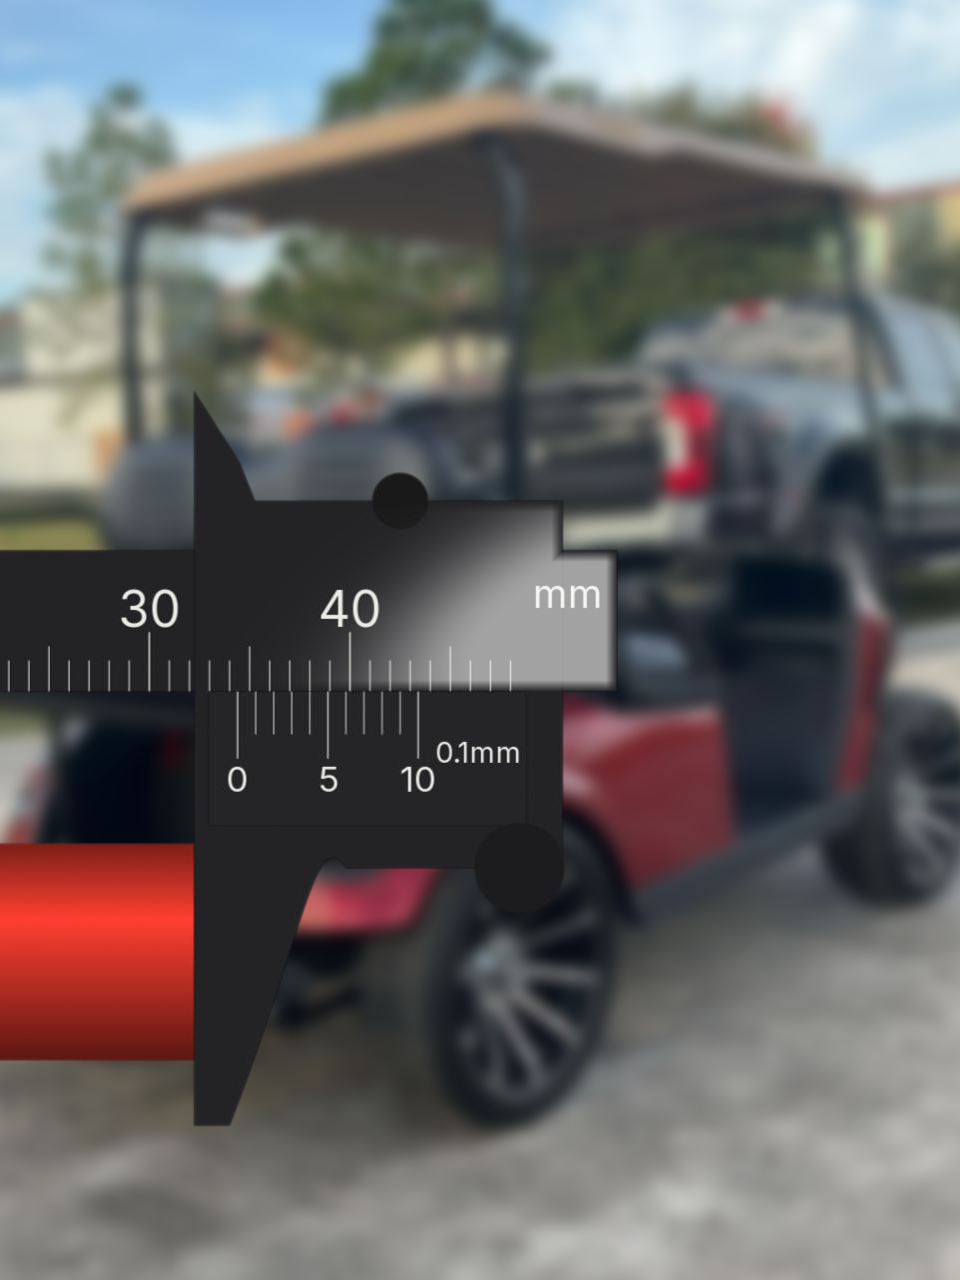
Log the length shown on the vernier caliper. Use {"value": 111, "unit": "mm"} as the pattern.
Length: {"value": 34.4, "unit": "mm"}
